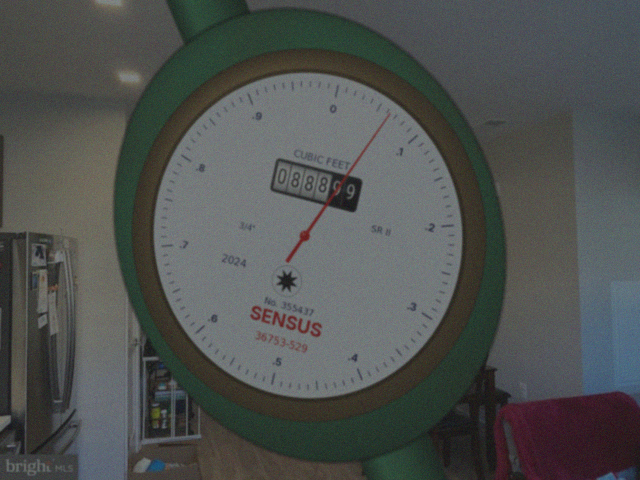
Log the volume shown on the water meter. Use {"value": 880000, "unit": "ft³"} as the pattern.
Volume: {"value": 88899.06, "unit": "ft³"}
